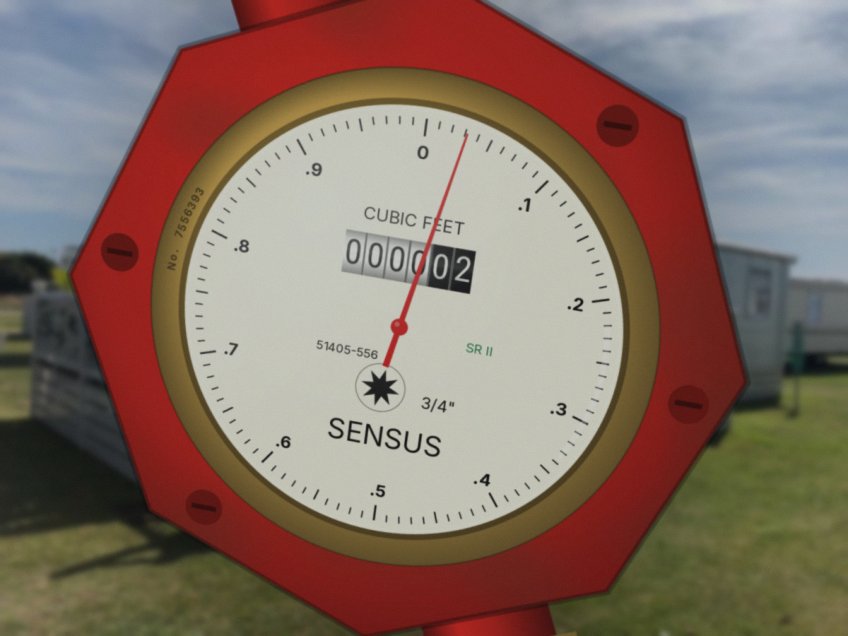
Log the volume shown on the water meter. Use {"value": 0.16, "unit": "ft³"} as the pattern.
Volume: {"value": 2.03, "unit": "ft³"}
